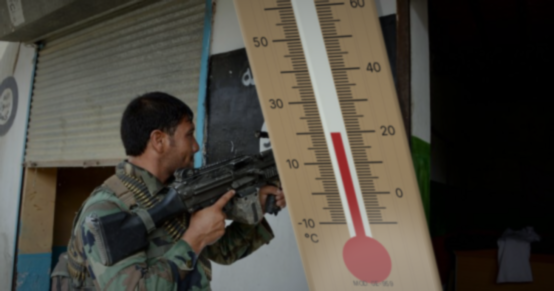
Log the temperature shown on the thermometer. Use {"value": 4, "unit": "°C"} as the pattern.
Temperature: {"value": 20, "unit": "°C"}
